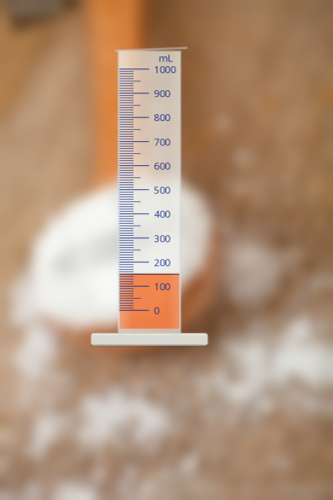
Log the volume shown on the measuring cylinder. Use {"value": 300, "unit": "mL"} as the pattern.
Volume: {"value": 150, "unit": "mL"}
